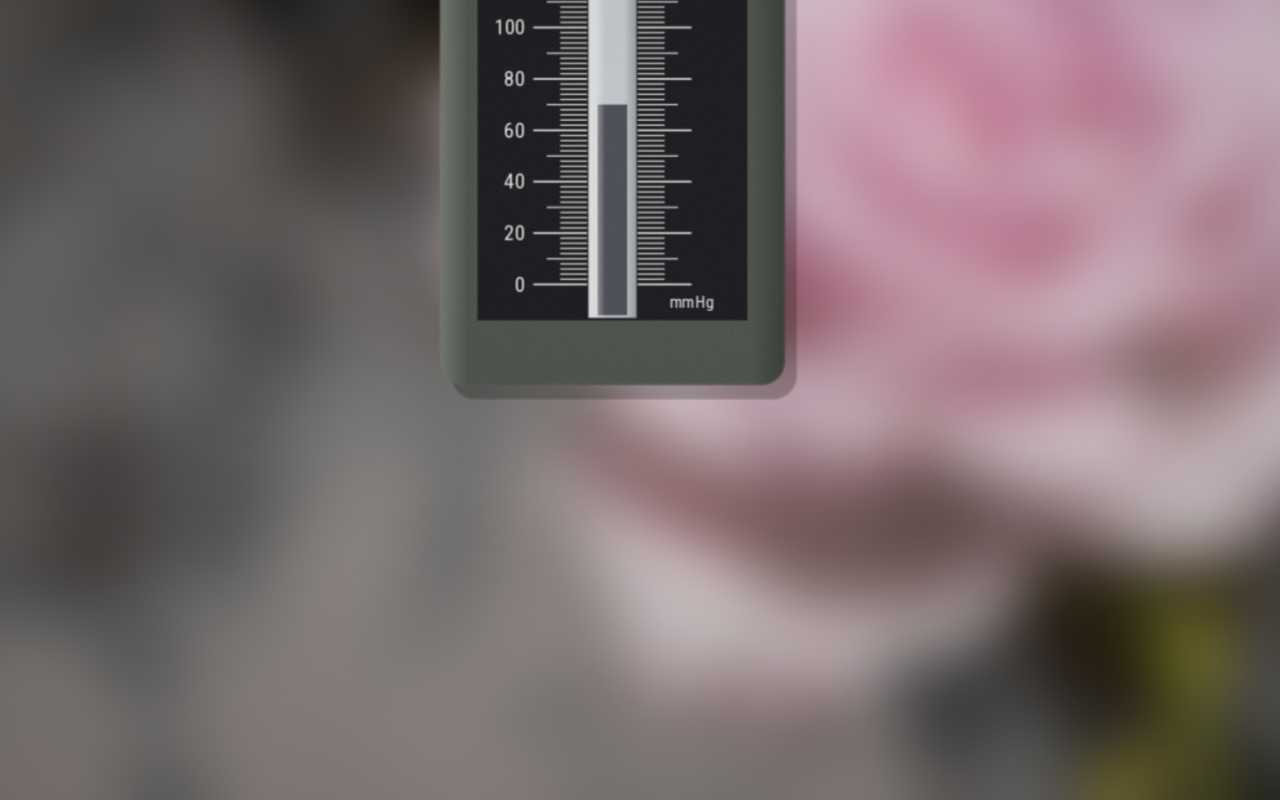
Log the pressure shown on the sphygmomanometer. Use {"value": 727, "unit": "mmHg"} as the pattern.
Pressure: {"value": 70, "unit": "mmHg"}
